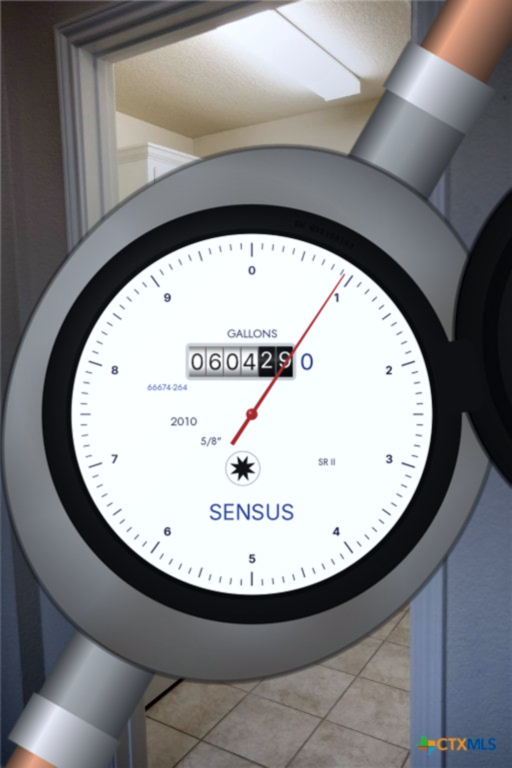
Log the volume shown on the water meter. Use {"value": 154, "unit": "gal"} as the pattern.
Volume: {"value": 604290.9, "unit": "gal"}
